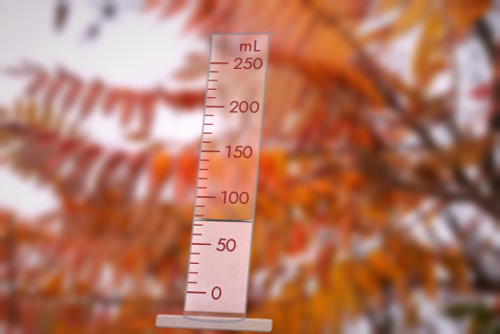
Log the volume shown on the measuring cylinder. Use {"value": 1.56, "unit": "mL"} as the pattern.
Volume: {"value": 75, "unit": "mL"}
